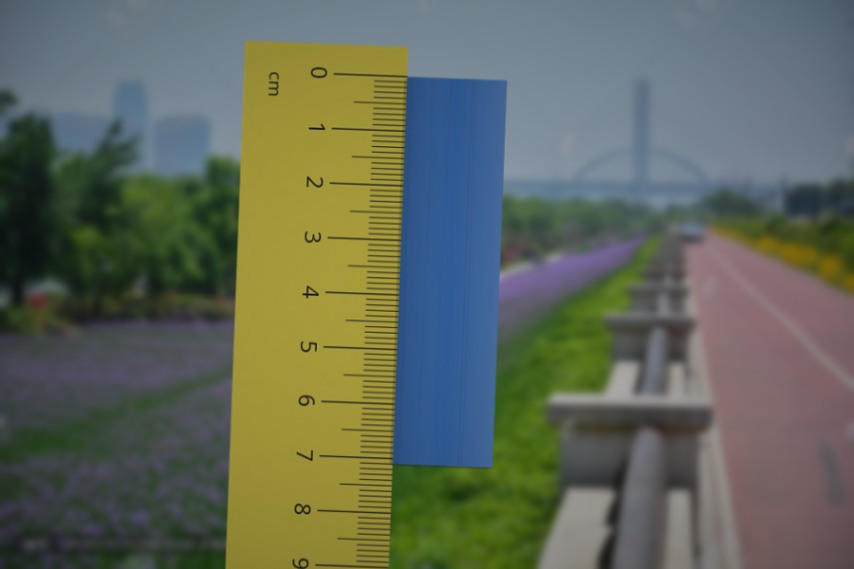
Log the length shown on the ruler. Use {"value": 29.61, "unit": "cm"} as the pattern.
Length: {"value": 7.1, "unit": "cm"}
